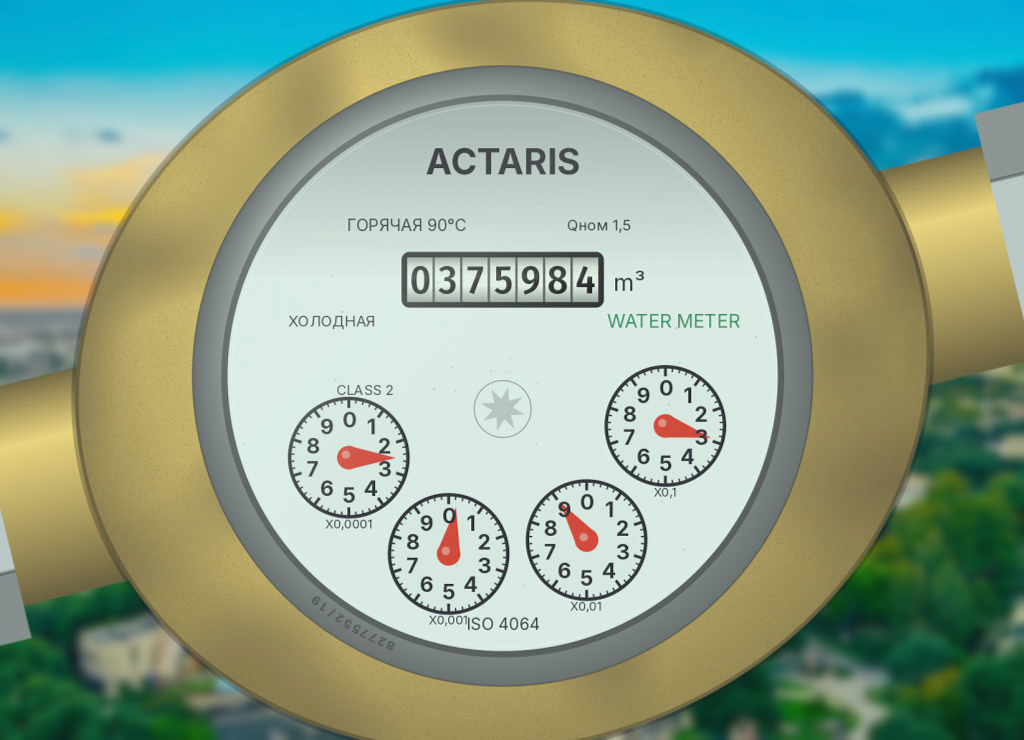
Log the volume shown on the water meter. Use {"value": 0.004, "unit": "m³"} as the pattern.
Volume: {"value": 375984.2902, "unit": "m³"}
